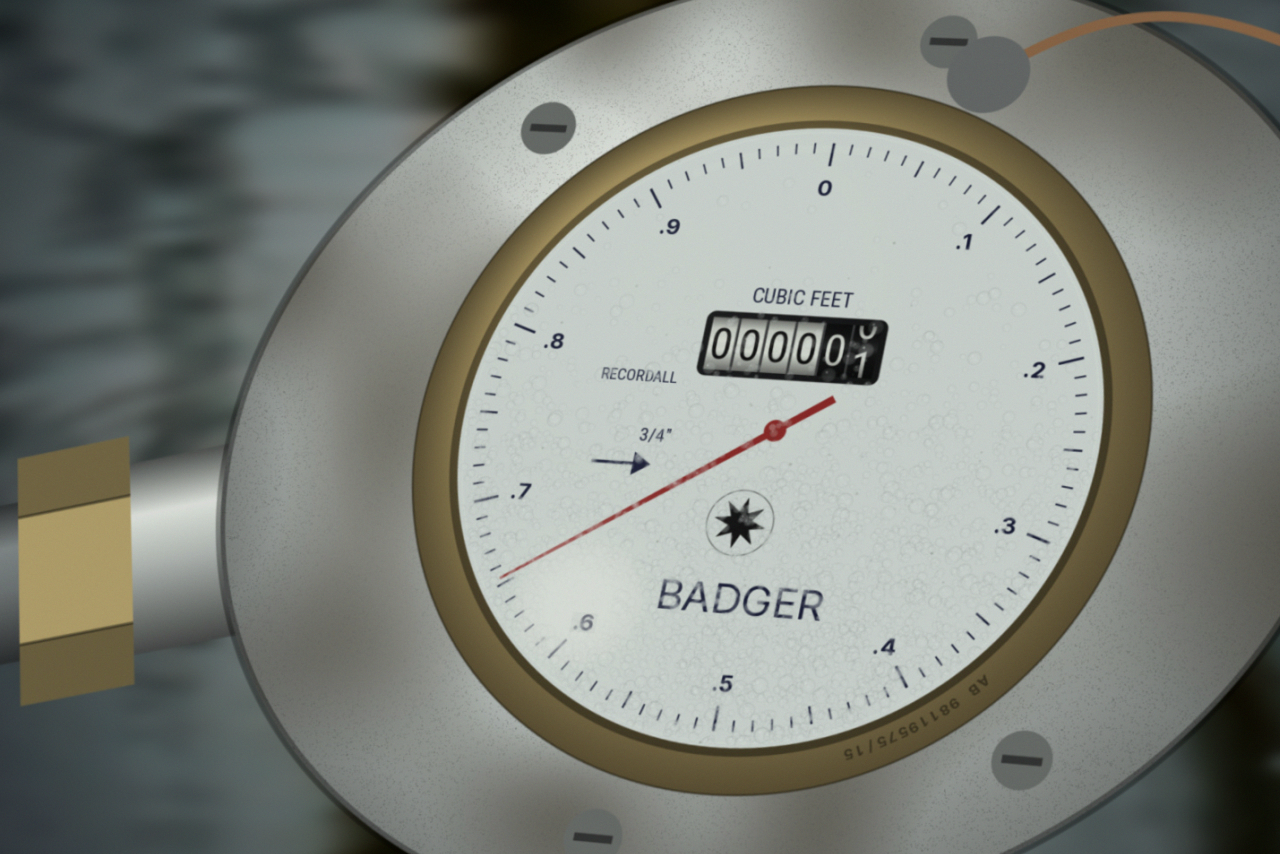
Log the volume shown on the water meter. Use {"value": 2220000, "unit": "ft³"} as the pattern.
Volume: {"value": 0.65, "unit": "ft³"}
